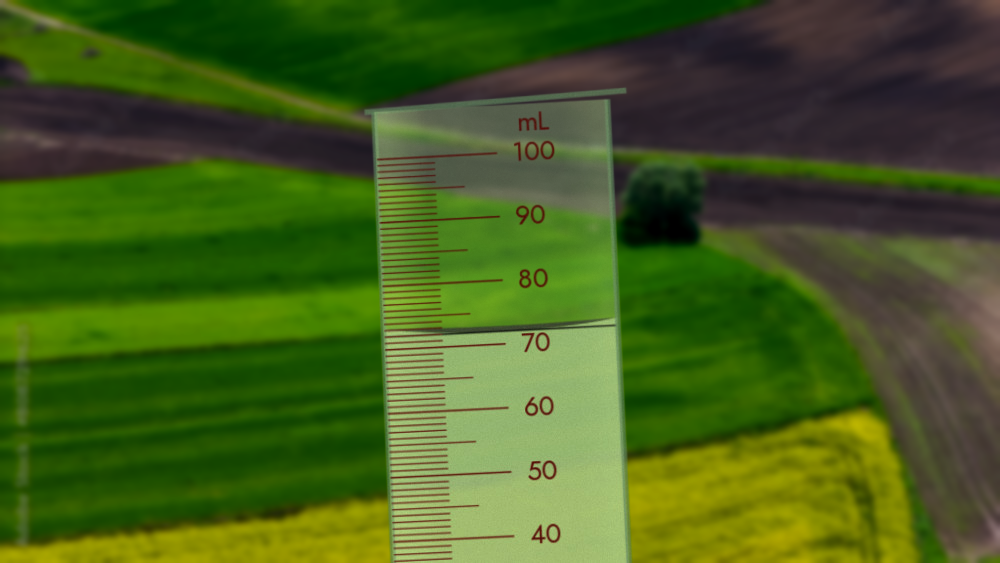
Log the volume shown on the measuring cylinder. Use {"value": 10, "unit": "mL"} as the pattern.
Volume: {"value": 72, "unit": "mL"}
